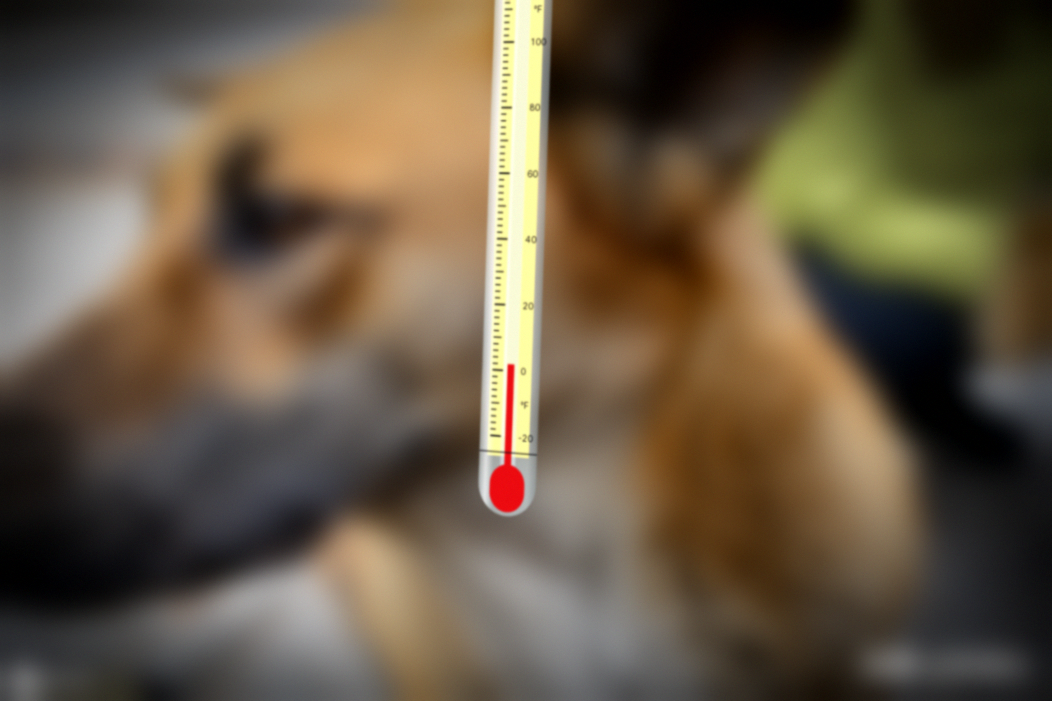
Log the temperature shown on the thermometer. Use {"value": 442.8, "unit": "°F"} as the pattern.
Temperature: {"value": 2, "unit": "°F"}
